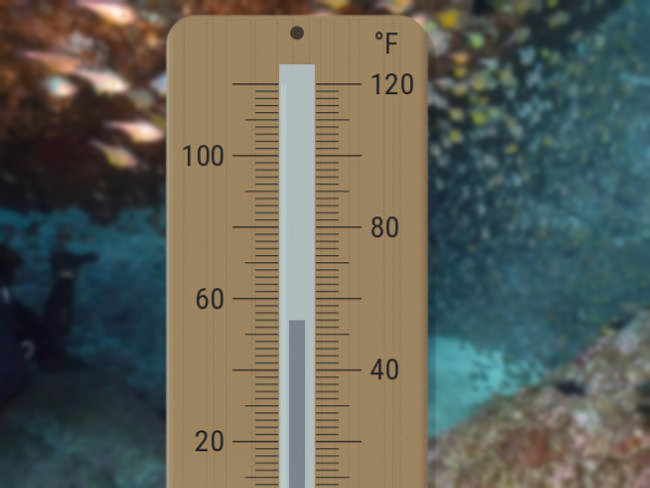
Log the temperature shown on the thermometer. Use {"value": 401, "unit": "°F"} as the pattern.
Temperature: {"value": 54, "unit": "°F"}
